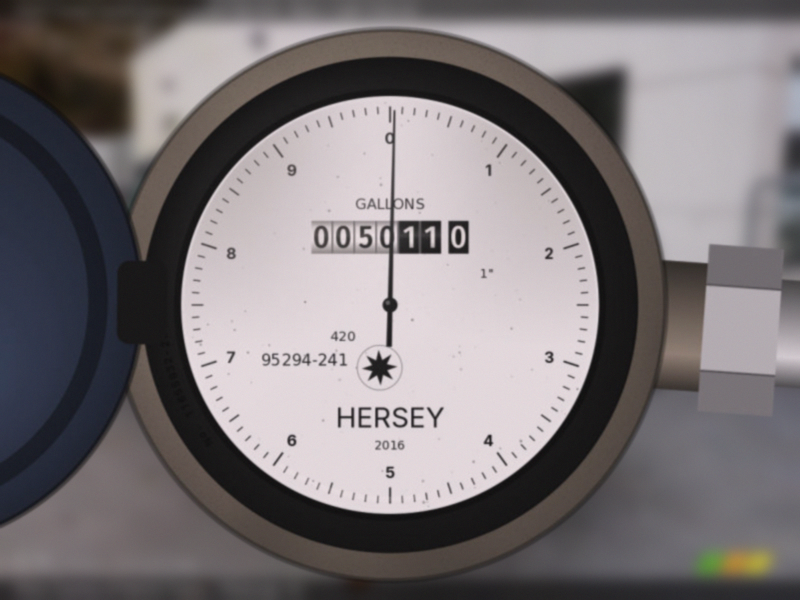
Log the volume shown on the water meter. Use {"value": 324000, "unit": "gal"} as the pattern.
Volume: {"value": 50110.0, "unit": "gal"}
